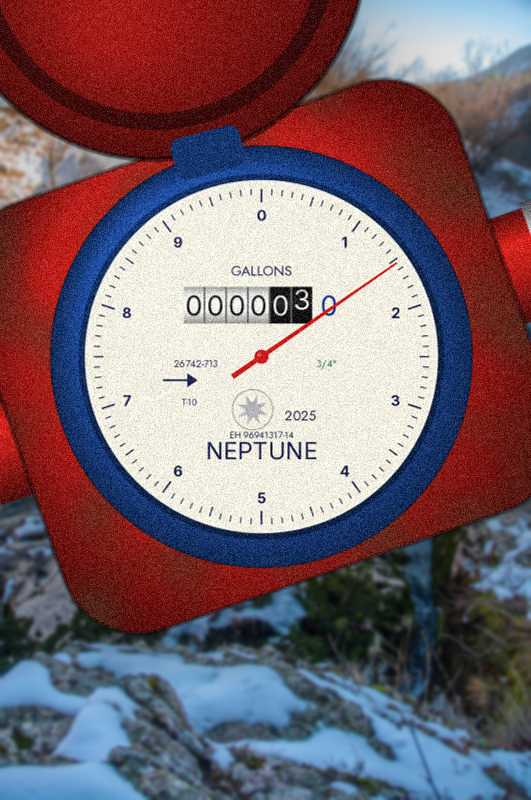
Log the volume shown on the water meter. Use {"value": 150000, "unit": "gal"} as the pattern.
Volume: {"value": 31.5, "unit": "gal"}
